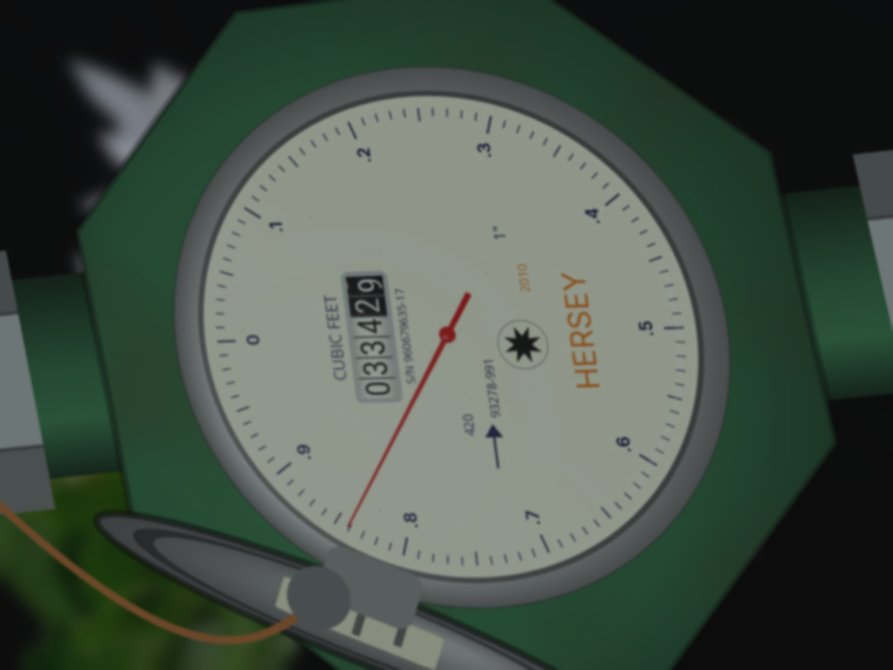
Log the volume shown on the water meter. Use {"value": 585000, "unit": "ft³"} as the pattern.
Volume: {"value": 33428.84, "unit": "ft³"}
